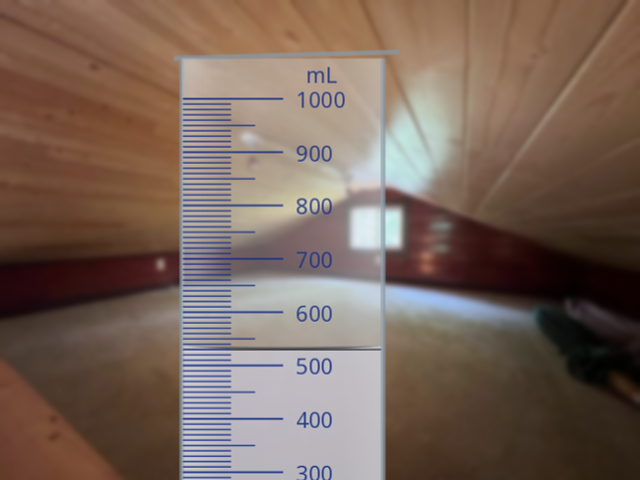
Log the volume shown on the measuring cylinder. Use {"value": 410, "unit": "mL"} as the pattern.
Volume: {"value": 530, "unit": "mL"}
